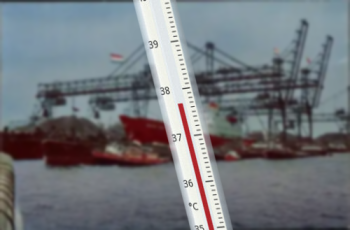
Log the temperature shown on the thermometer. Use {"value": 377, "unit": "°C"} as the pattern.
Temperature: {"value": 37.7, "unit": "°C"}
